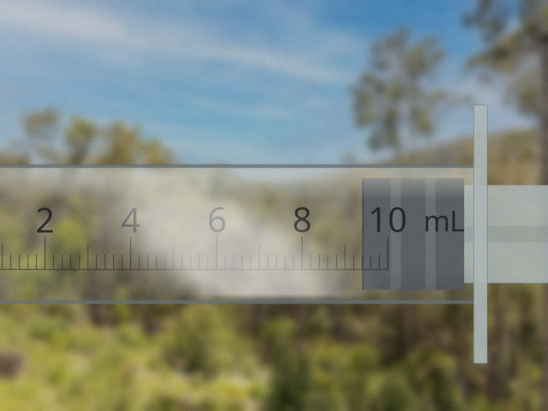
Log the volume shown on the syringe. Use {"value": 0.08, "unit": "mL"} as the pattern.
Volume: {"value": 9.4, "unit": "mL"}
